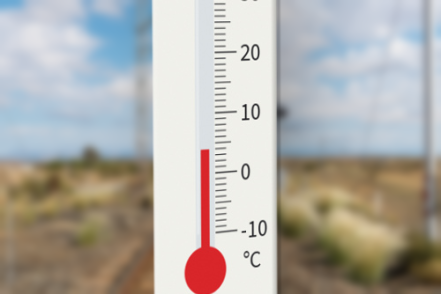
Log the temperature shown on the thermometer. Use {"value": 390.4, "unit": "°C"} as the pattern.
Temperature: {"value": 4, "unit": "°C"}
